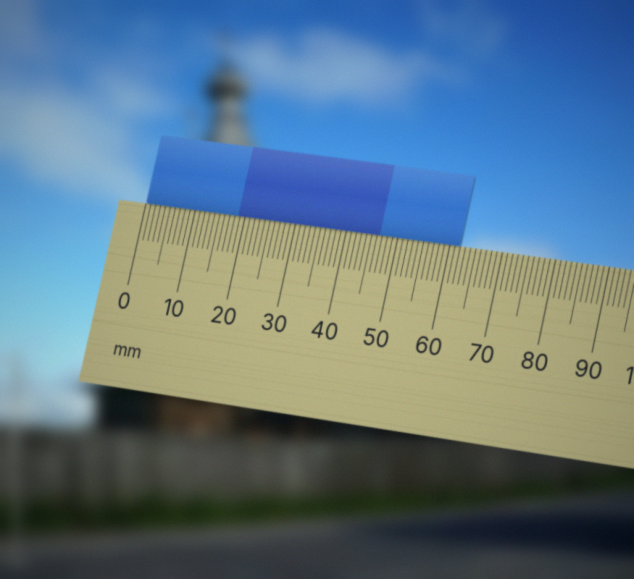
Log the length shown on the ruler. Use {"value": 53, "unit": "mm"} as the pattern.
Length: {"value": 62, "unit": "mm"}
